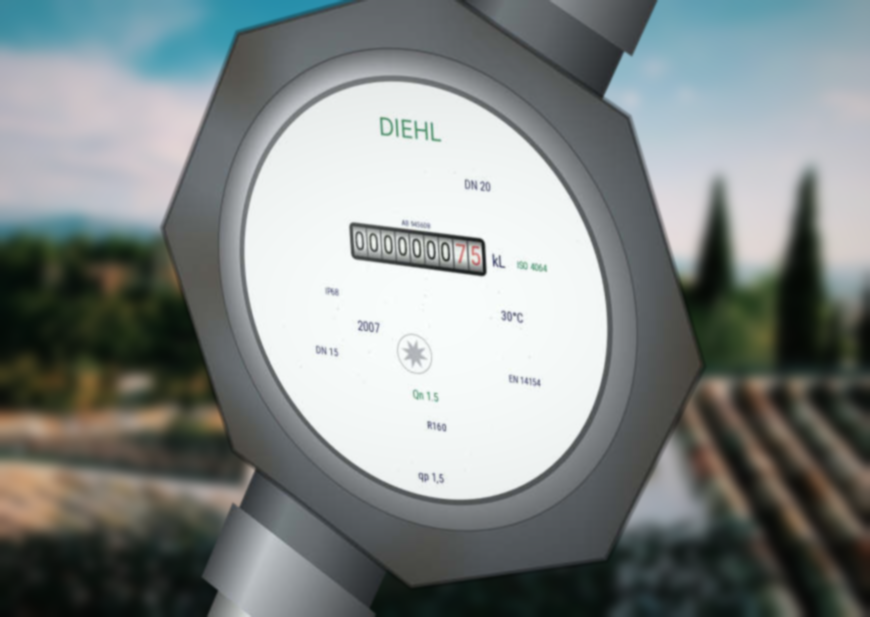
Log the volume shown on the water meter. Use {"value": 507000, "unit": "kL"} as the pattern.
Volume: {"value": 0.75, "unit": "kL"}
